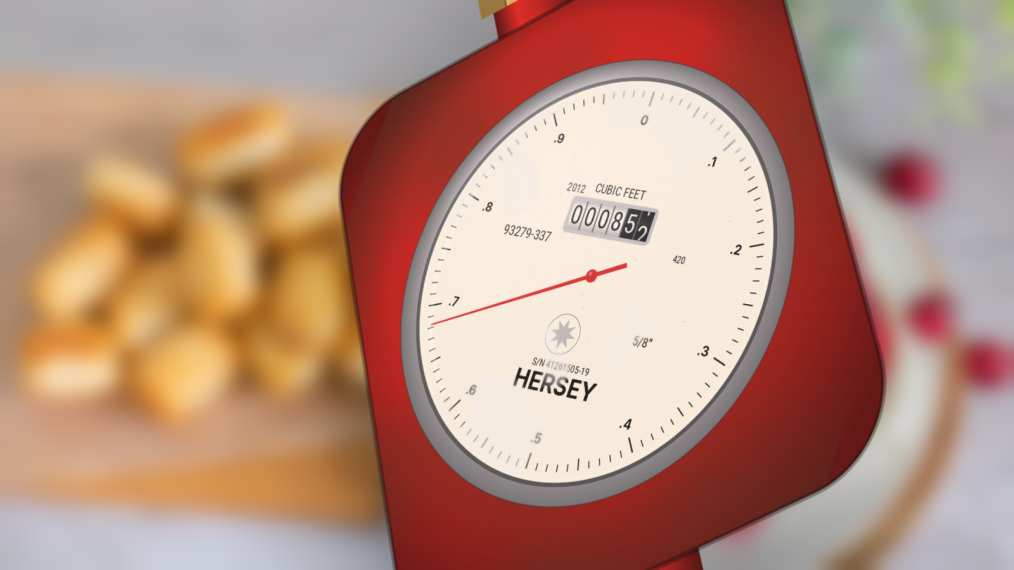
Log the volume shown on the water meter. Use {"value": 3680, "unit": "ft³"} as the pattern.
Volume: {"value": 851.68, "unit": "ft³"}
